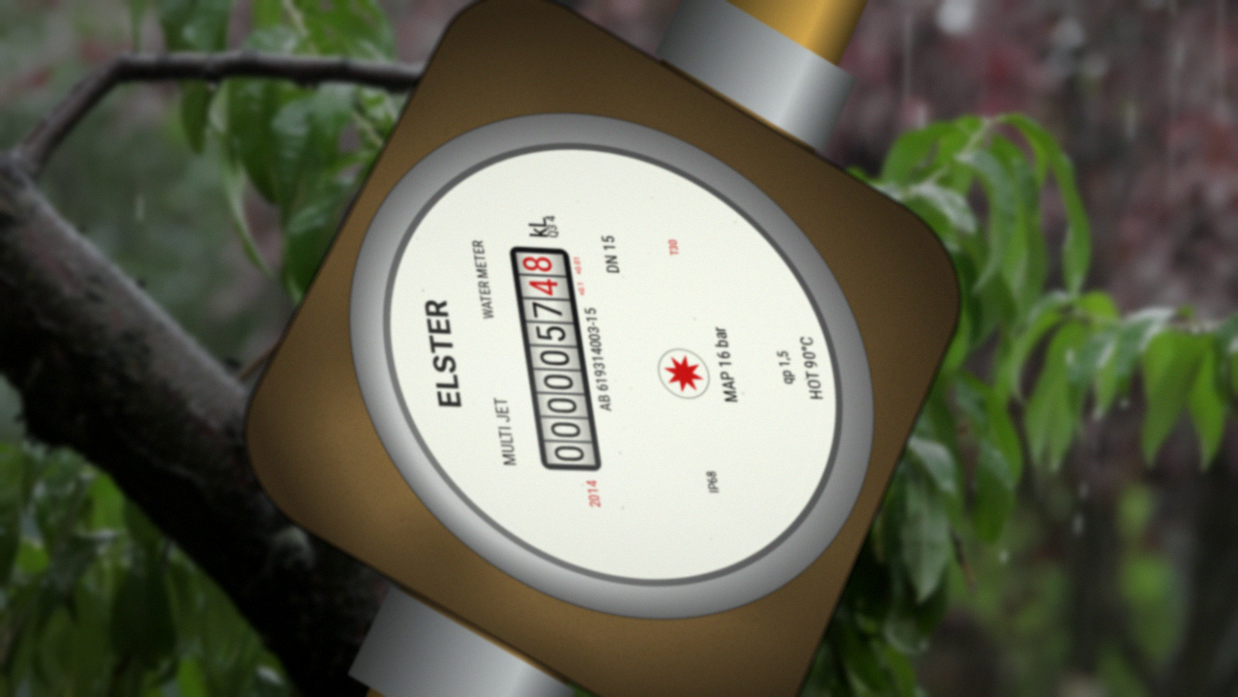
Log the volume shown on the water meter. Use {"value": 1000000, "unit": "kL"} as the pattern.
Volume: {"value": 57.48, "unit": "kL"}
